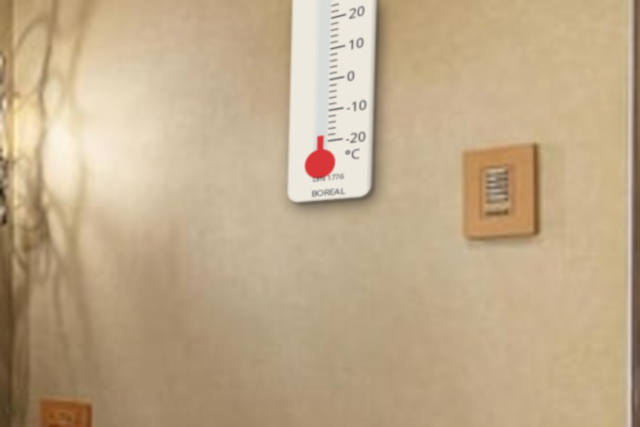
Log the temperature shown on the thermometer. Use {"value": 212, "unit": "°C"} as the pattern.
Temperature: {"value": -18, "unit": "°C"}
